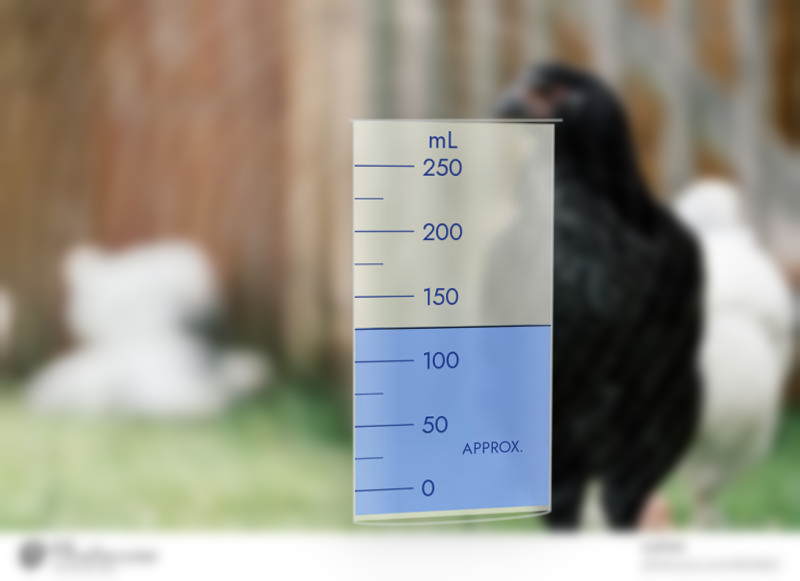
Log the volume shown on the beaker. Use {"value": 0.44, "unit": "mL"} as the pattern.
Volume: {"value": 125, "unit": "mL"}
